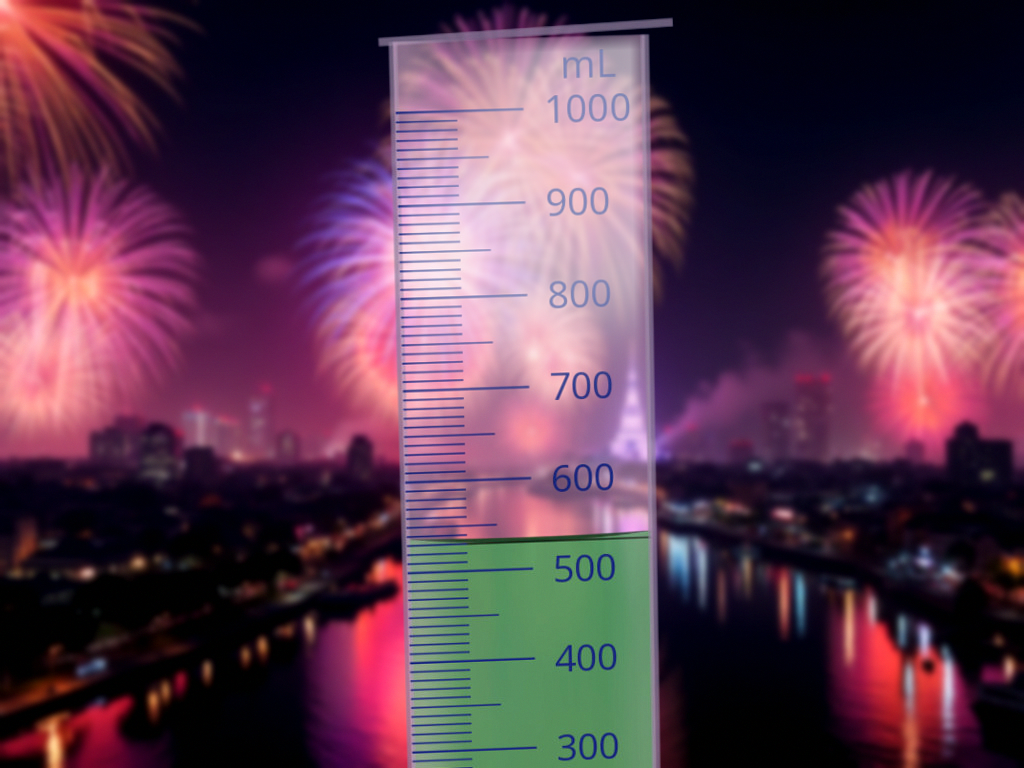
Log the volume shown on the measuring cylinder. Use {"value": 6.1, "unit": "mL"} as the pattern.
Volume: {"value": 530, "unit": "mL"}
